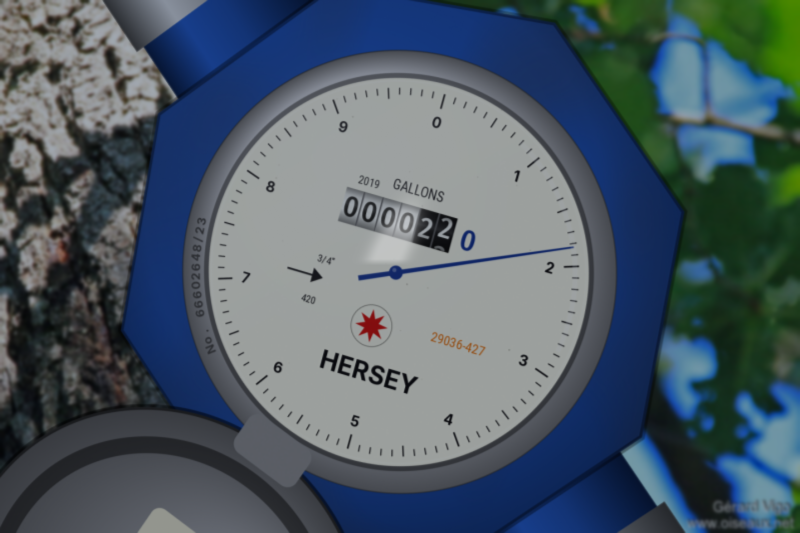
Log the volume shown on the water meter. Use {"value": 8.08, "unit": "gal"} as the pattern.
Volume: {"value": 221.8, "unit": "gal"}
